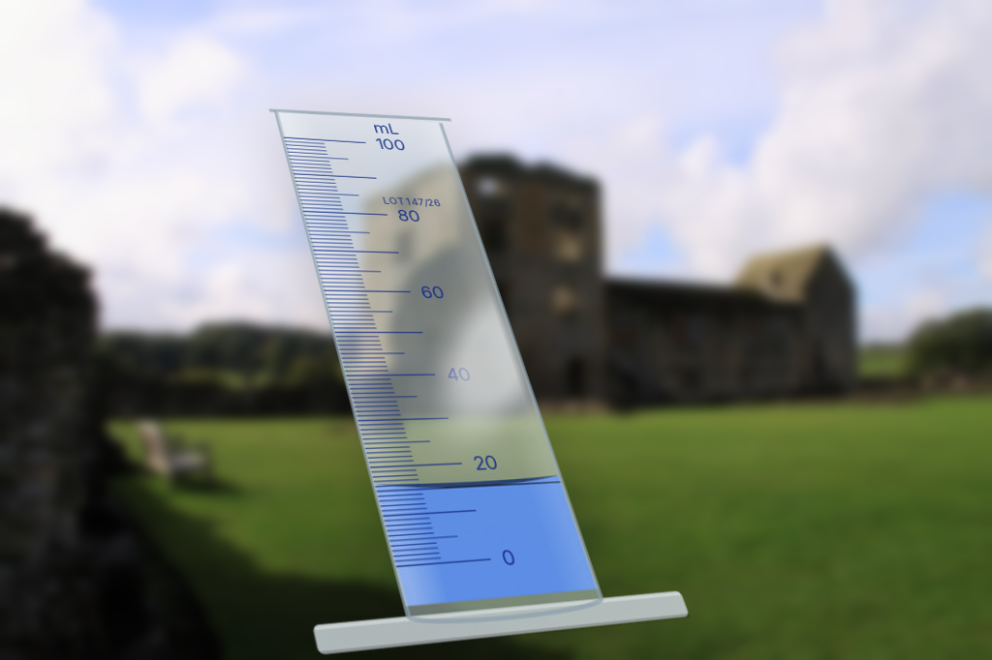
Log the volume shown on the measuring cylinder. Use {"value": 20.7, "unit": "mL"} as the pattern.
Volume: {"value": 15, "unit": "mL"}
